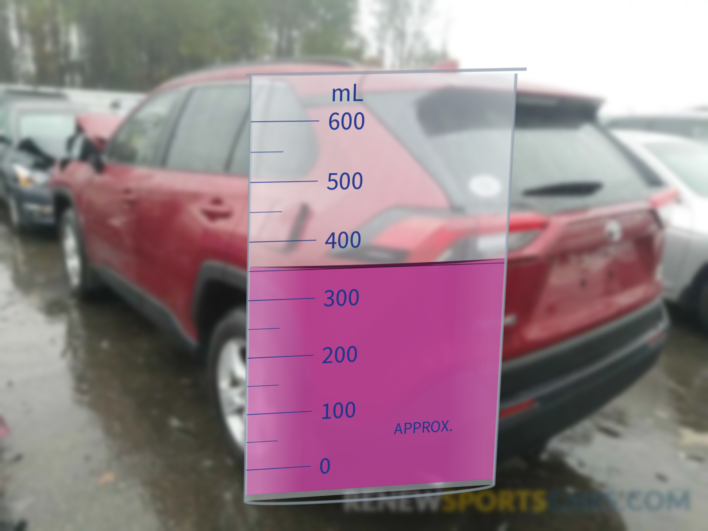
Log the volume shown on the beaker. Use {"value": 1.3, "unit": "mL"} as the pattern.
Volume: {"value": 350, "unit": "mL"}
